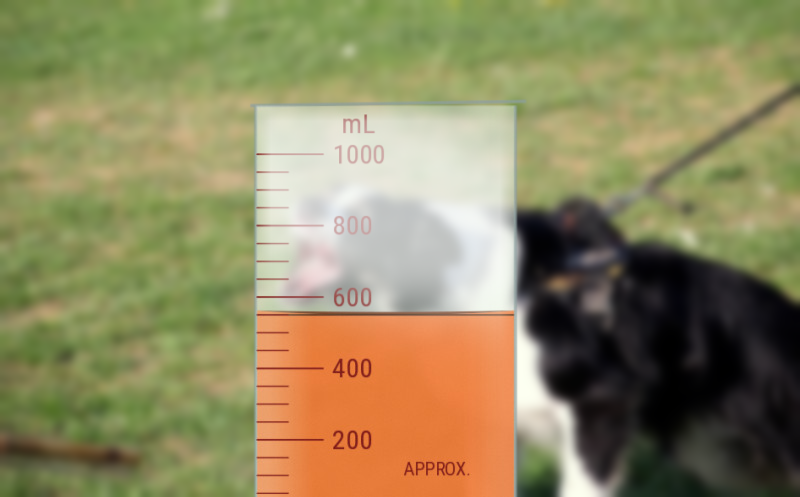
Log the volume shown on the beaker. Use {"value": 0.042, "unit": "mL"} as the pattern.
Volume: {"value": 550, "unit": "mL"}
